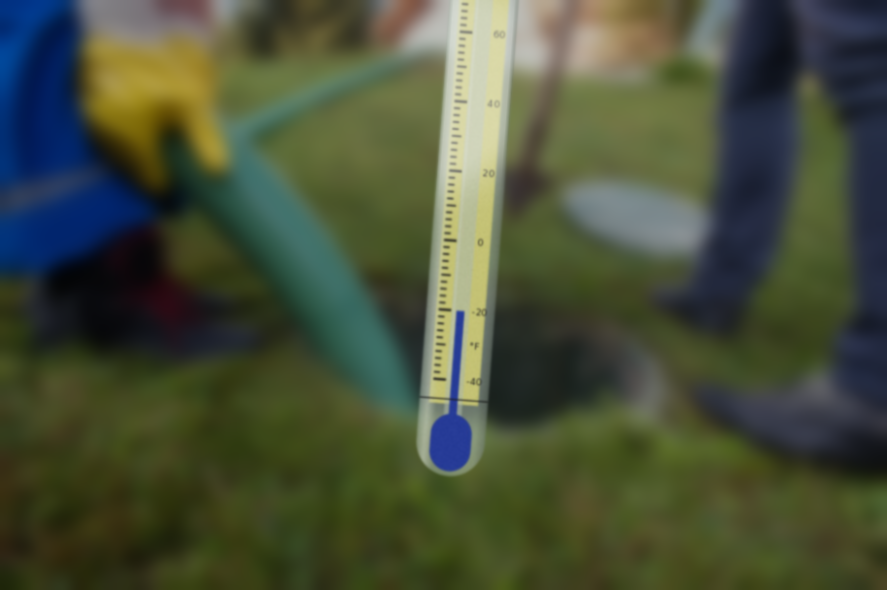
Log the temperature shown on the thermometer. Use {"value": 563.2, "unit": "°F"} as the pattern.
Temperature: {"value": -20, "unit": "°F"}
